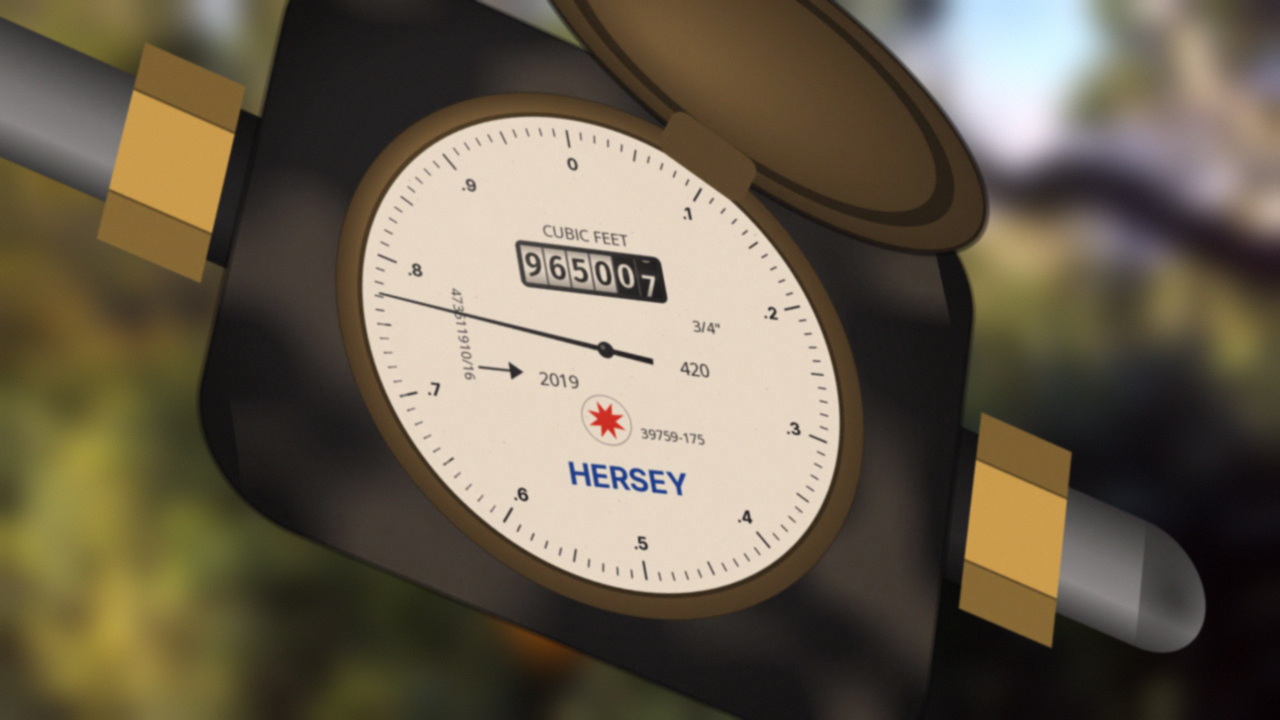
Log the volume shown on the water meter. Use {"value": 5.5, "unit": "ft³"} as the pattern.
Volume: {"value": 965006.77, "unit": "ft³"}
